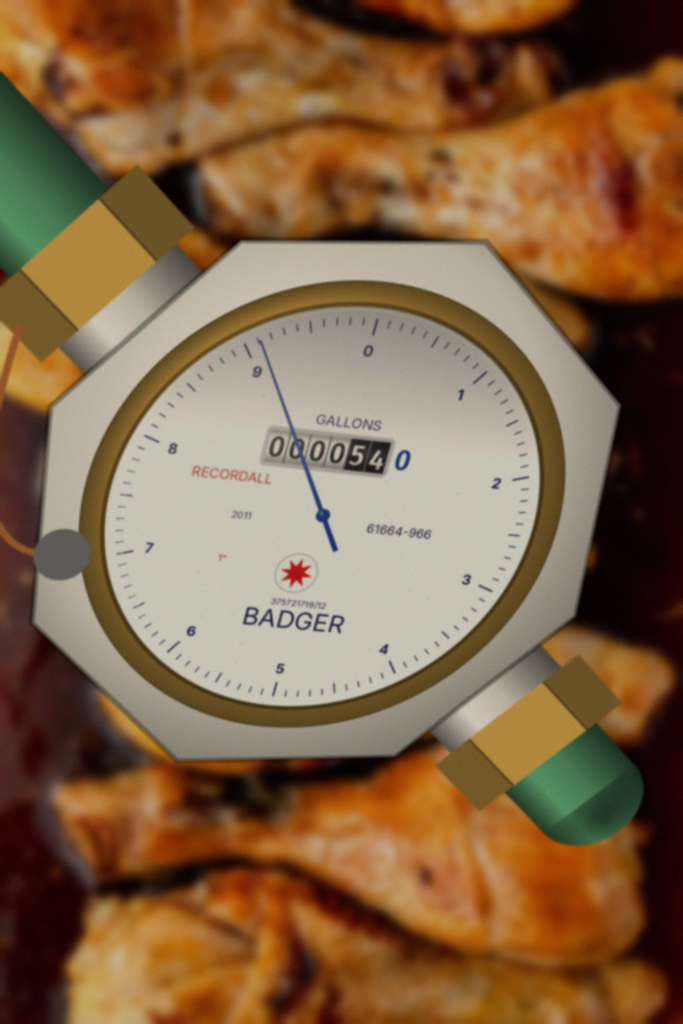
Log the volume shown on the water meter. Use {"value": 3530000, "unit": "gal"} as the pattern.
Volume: {"value": 539.1, "unit": "gal"}
